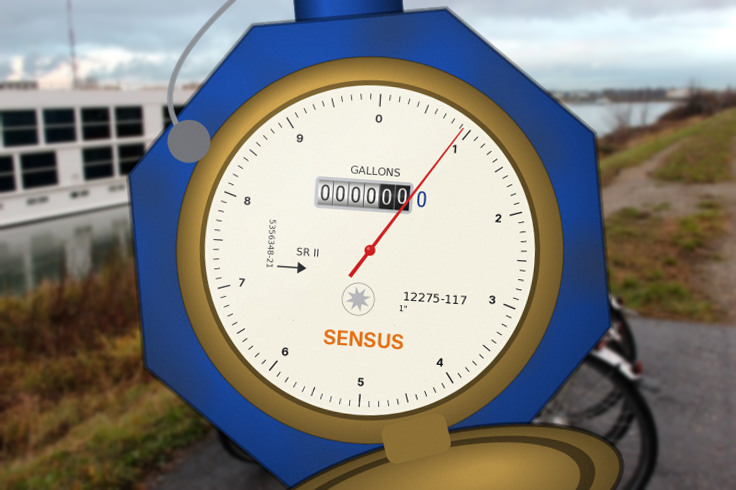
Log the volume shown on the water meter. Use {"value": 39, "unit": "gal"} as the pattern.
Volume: {"value": 0.9, "unit": "gal"}
